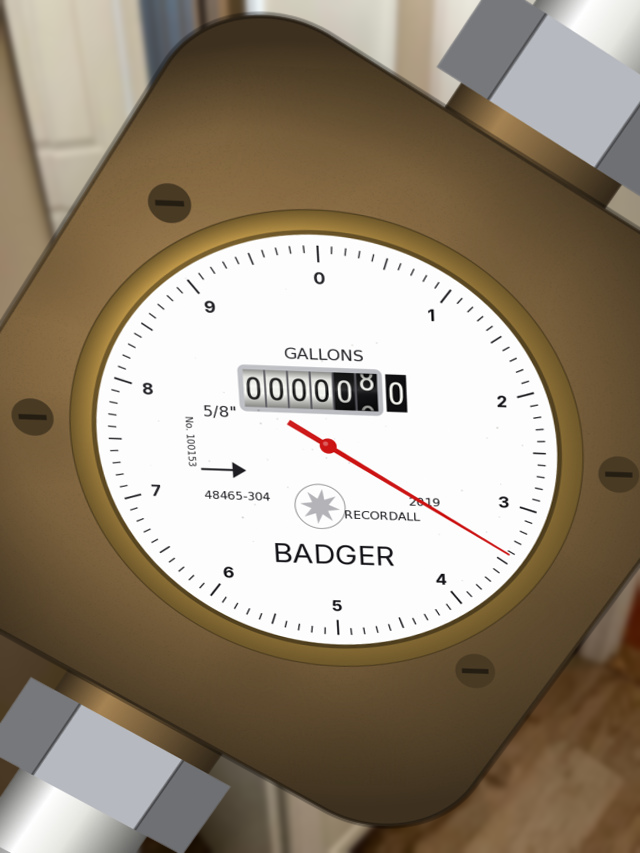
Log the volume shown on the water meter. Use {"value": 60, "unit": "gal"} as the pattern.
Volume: {"value": 83.4, "unit": "gal"}
